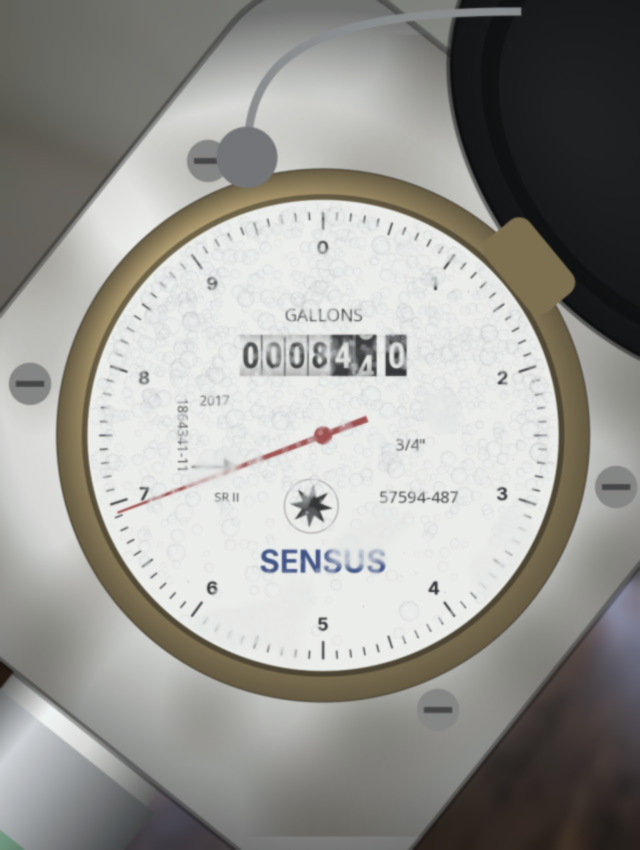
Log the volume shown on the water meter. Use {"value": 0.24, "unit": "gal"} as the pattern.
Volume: {"value": 8436.9, "unit": "gal"}
